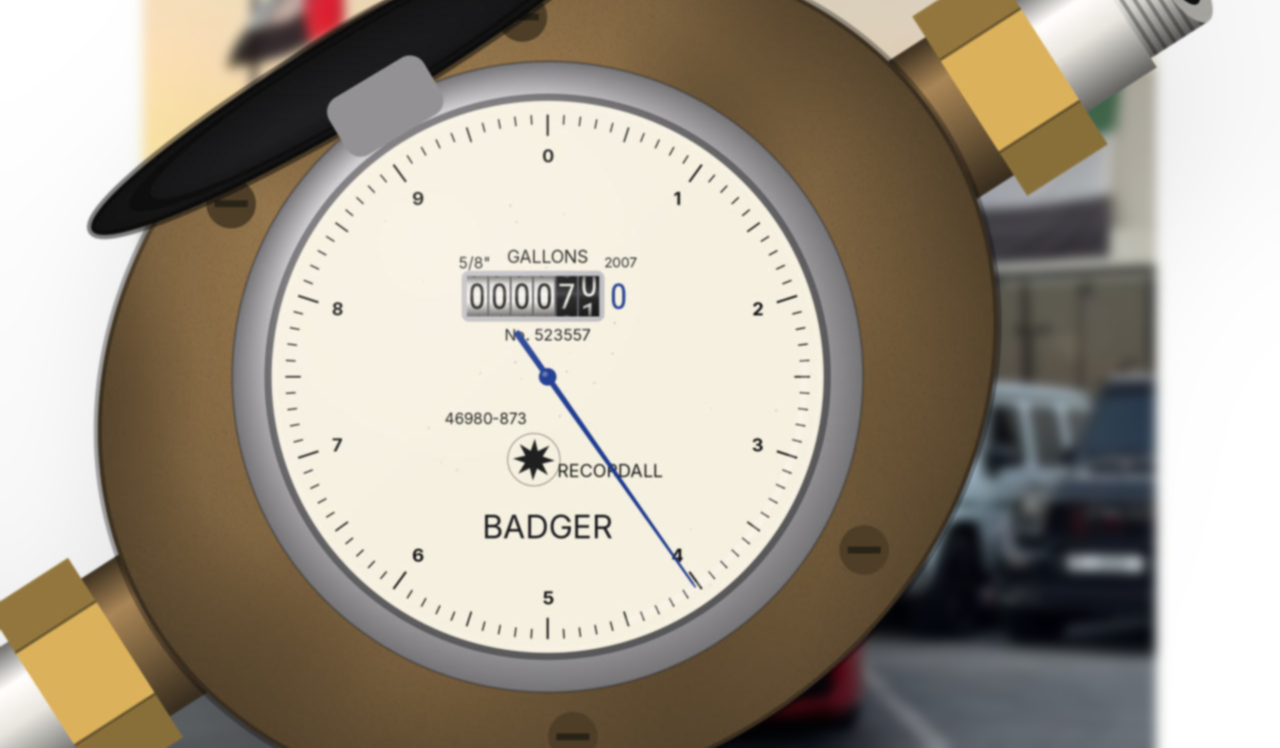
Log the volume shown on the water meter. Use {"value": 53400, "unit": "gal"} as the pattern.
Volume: {"value": 704.0, "unit": "gal"}
